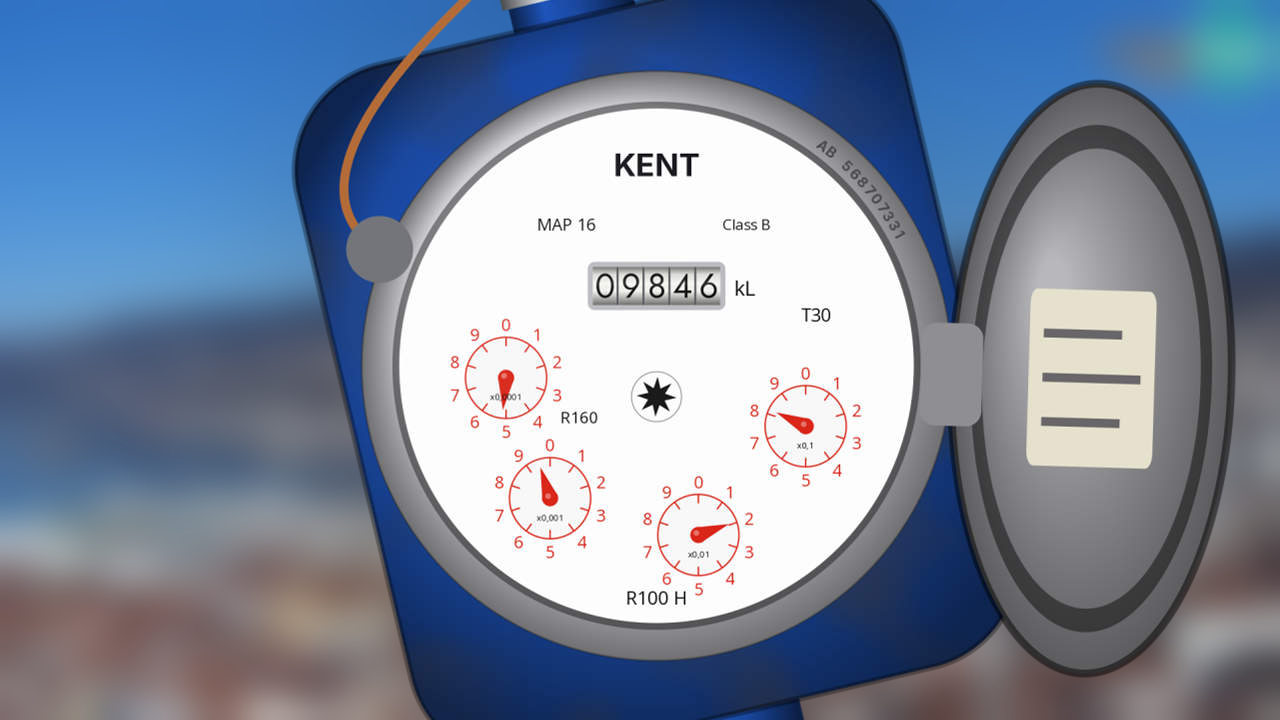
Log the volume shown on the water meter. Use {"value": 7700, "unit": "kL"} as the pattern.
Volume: {"value": 9846.8195, "unit": "kL"}
